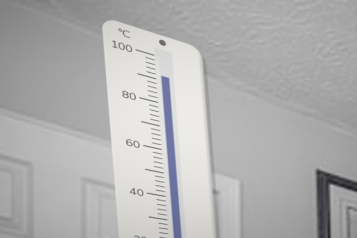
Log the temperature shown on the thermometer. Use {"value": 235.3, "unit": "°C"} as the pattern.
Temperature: {"value": 92, "unit": "°C"}
